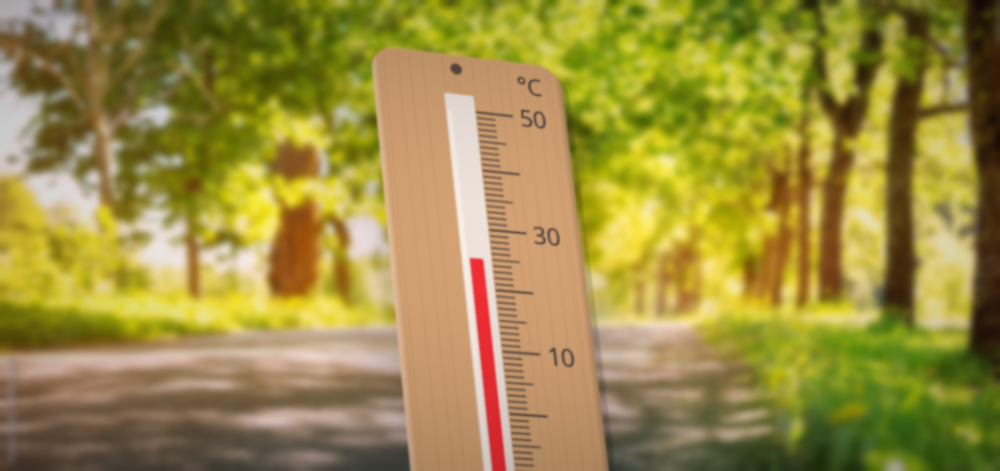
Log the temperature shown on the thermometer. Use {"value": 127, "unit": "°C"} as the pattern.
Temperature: {"value": 25, "unit": "°C"}
